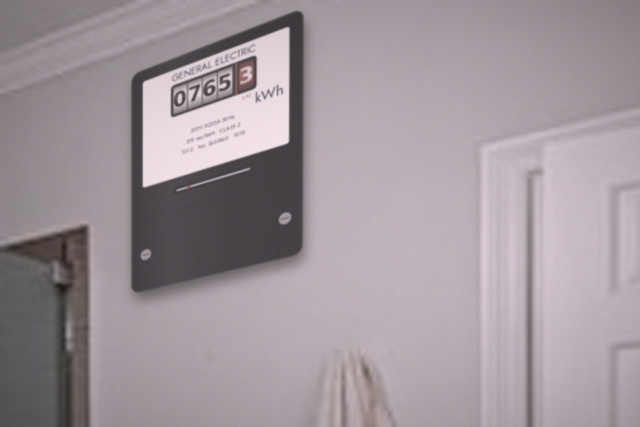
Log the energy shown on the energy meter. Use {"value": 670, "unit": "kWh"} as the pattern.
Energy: {"value": 765.3, "unit": "kWh"}
